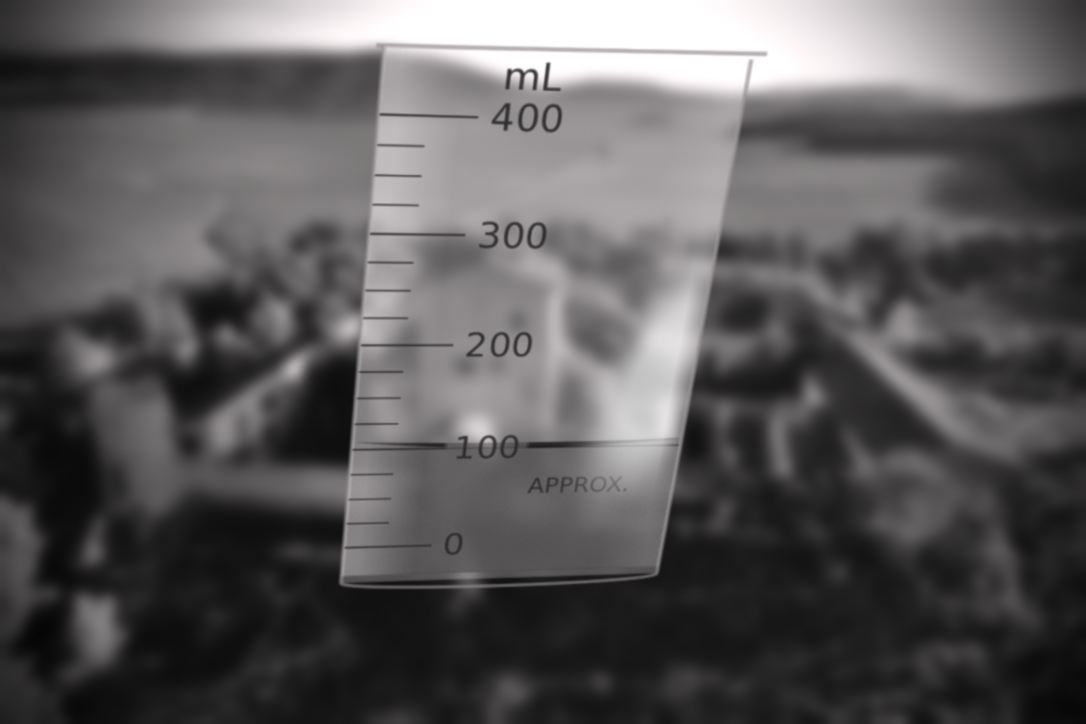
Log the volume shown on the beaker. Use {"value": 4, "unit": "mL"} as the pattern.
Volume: {"value": 100, "unit": "mL"}
